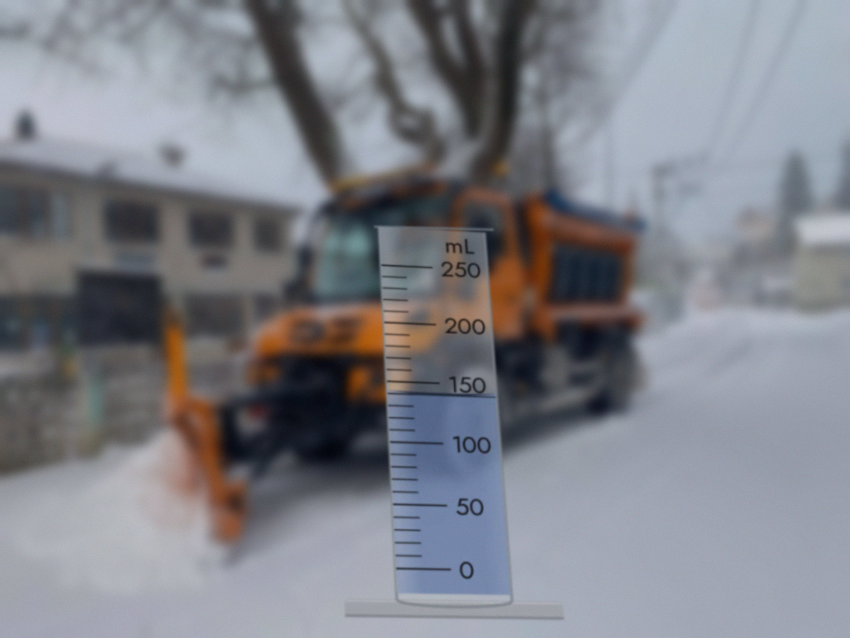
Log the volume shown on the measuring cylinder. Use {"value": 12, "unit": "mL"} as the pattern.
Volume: {"value": 140, "unit": "mL"}
